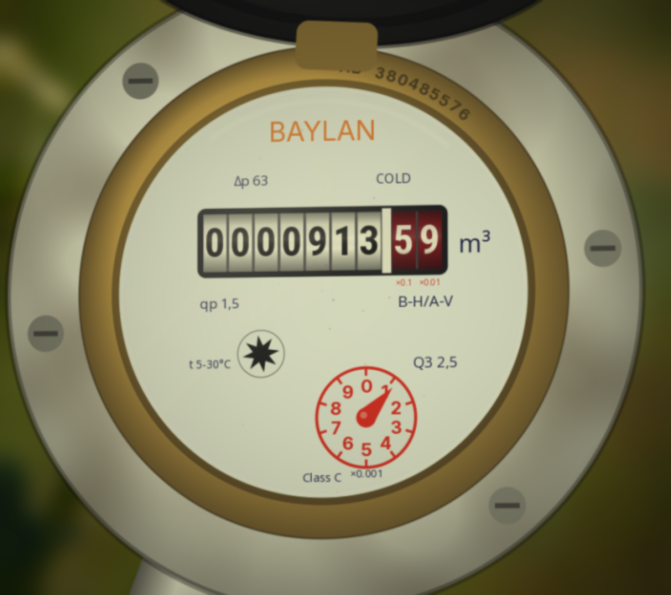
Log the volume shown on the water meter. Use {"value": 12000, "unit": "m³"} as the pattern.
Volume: {"value": 913.591, "unit": "m³"}
